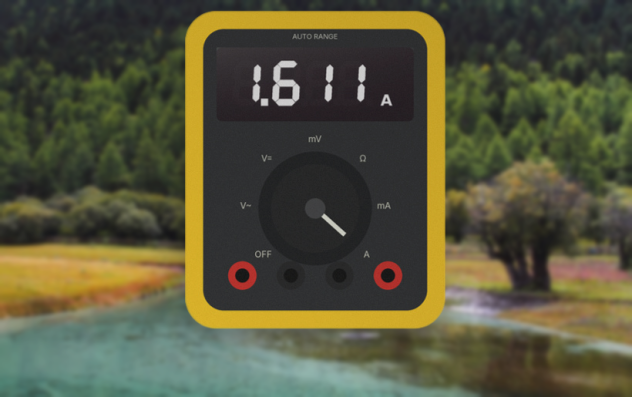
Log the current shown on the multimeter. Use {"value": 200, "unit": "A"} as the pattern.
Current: {"value": 1.611, "unit": "A"}
